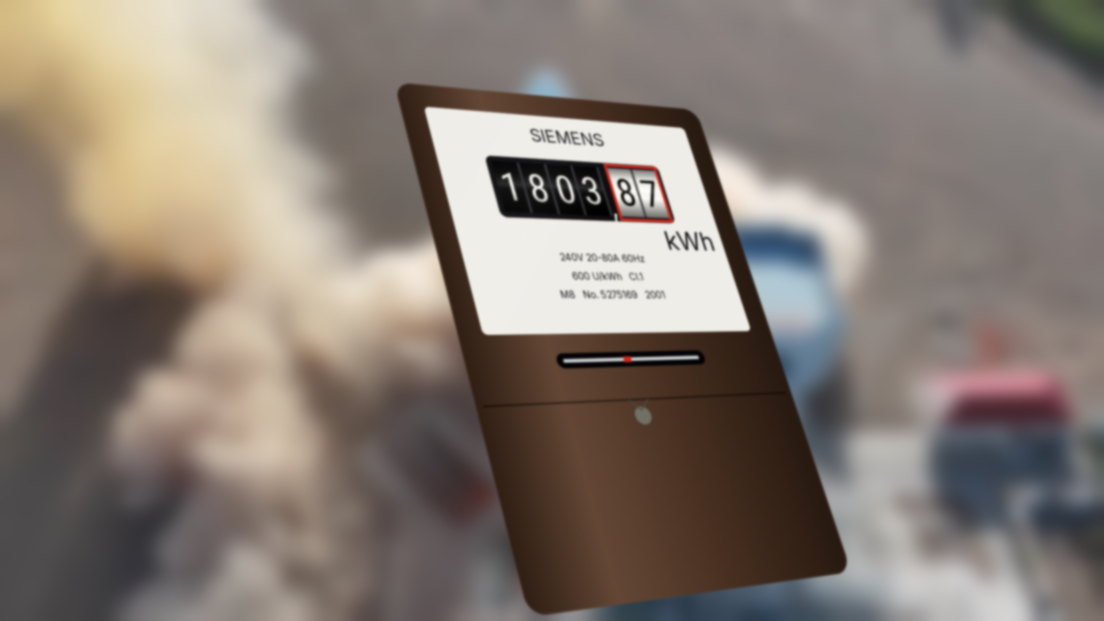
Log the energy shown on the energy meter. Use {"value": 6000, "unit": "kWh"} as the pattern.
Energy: {"value": 1803.87, "unit": "kWh"}
